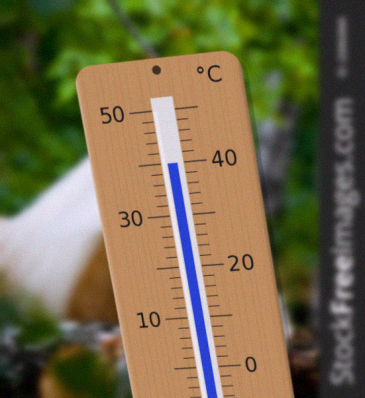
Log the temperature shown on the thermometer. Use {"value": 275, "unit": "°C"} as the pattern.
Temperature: {"value": 40, "unit": "°C"}
